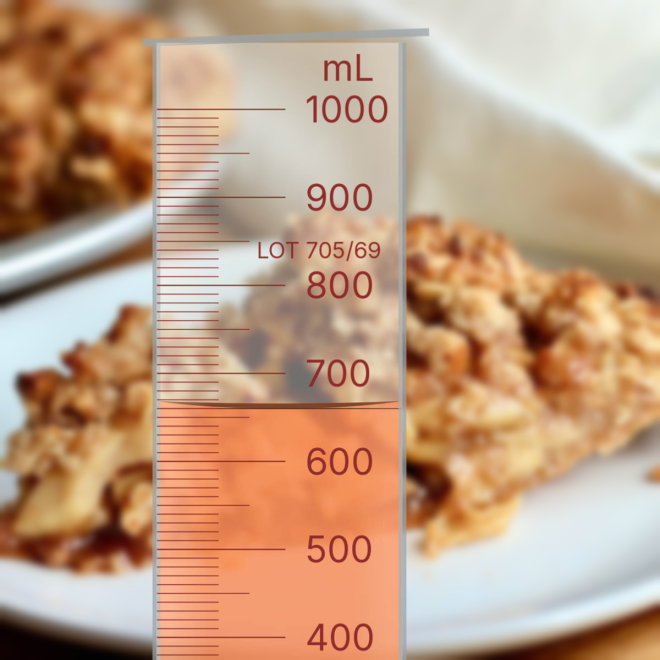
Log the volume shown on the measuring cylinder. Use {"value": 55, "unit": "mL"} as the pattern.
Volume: {"value": 660, "unit": "mL"}
